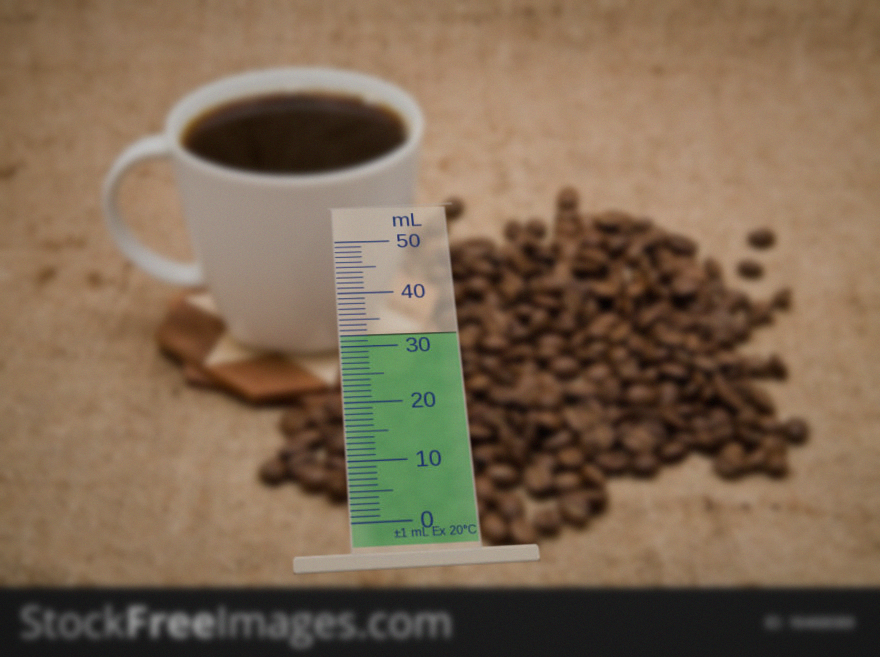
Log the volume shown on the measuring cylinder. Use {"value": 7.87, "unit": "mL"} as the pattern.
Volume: {"value": 32, "unit": "mL"}
